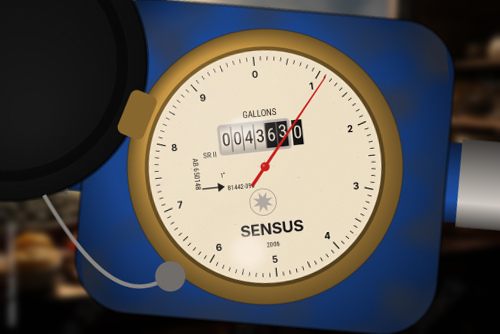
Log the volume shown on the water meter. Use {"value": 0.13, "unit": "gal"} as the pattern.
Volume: {"value": 43631.1, "unit": "gal"}
